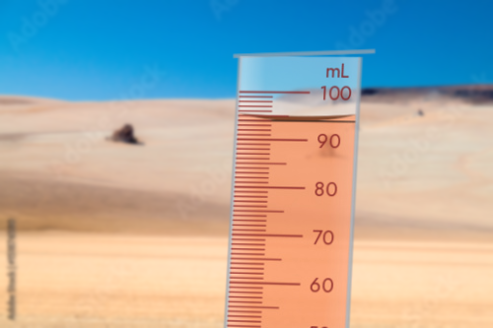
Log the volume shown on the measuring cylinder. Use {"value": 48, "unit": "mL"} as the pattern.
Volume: {"value": 94, "unit": "mL"}
